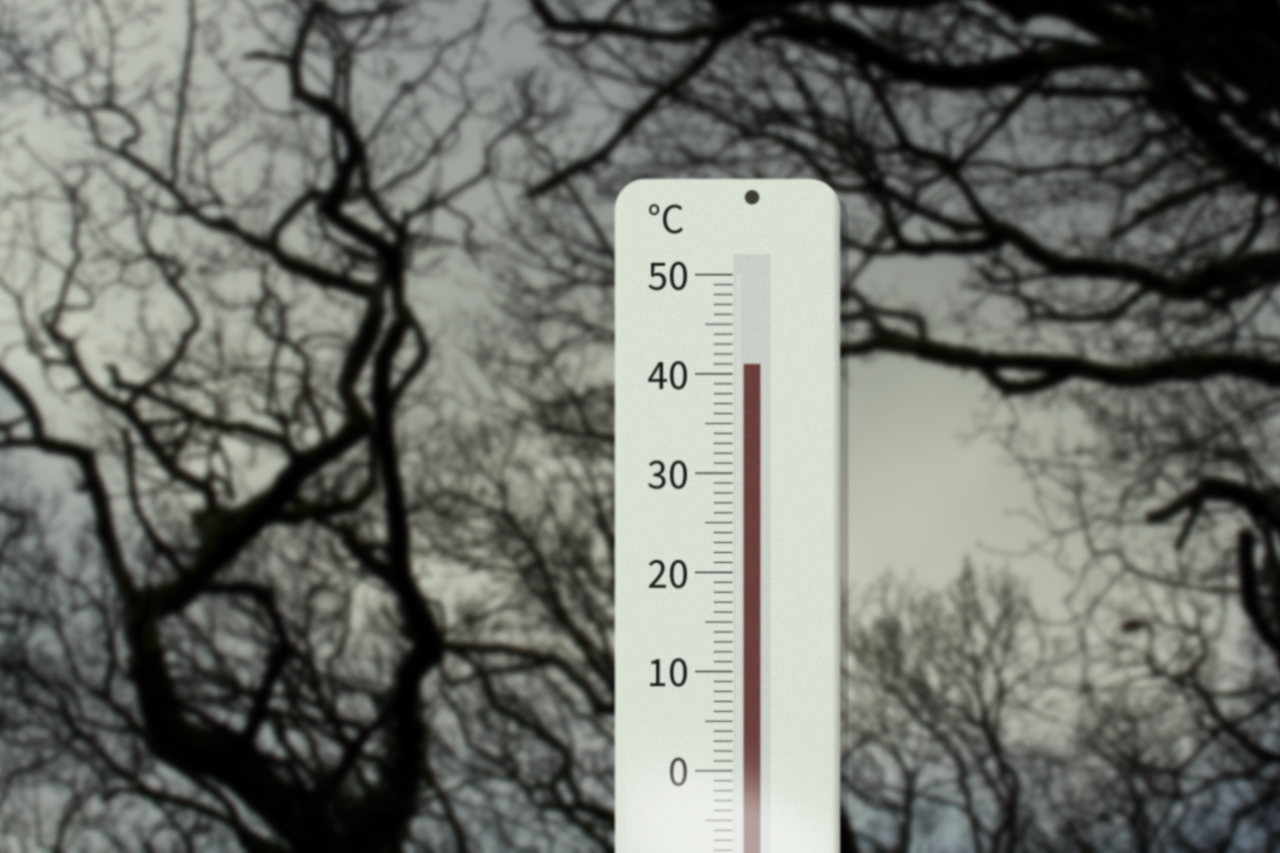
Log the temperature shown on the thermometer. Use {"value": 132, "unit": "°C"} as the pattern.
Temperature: {"value": 41, "unit": "°C"}
